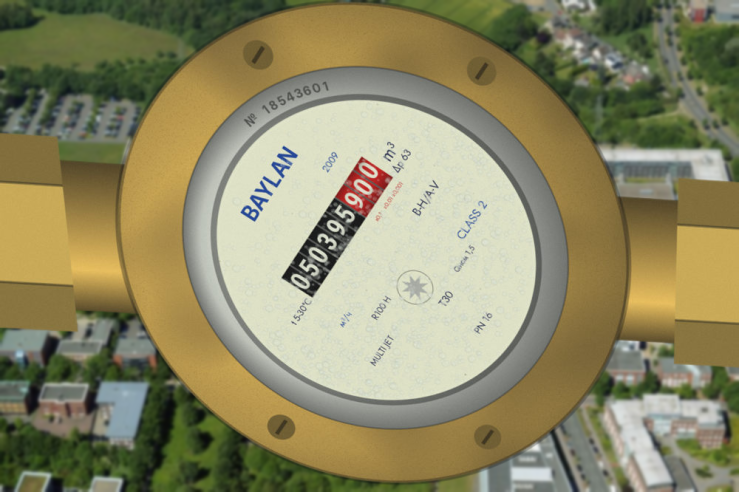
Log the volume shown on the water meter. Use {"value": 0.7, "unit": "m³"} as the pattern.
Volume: {"value": 50395.900, "unit": "m³"}
